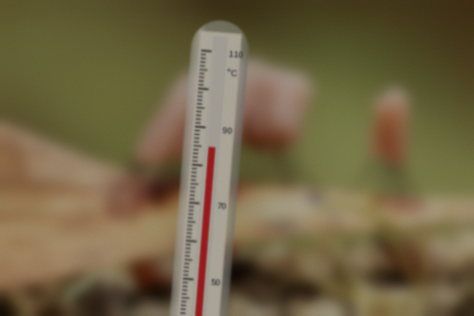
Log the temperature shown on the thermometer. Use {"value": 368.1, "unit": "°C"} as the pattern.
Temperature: {"value": 85, "unit": "°C"}
